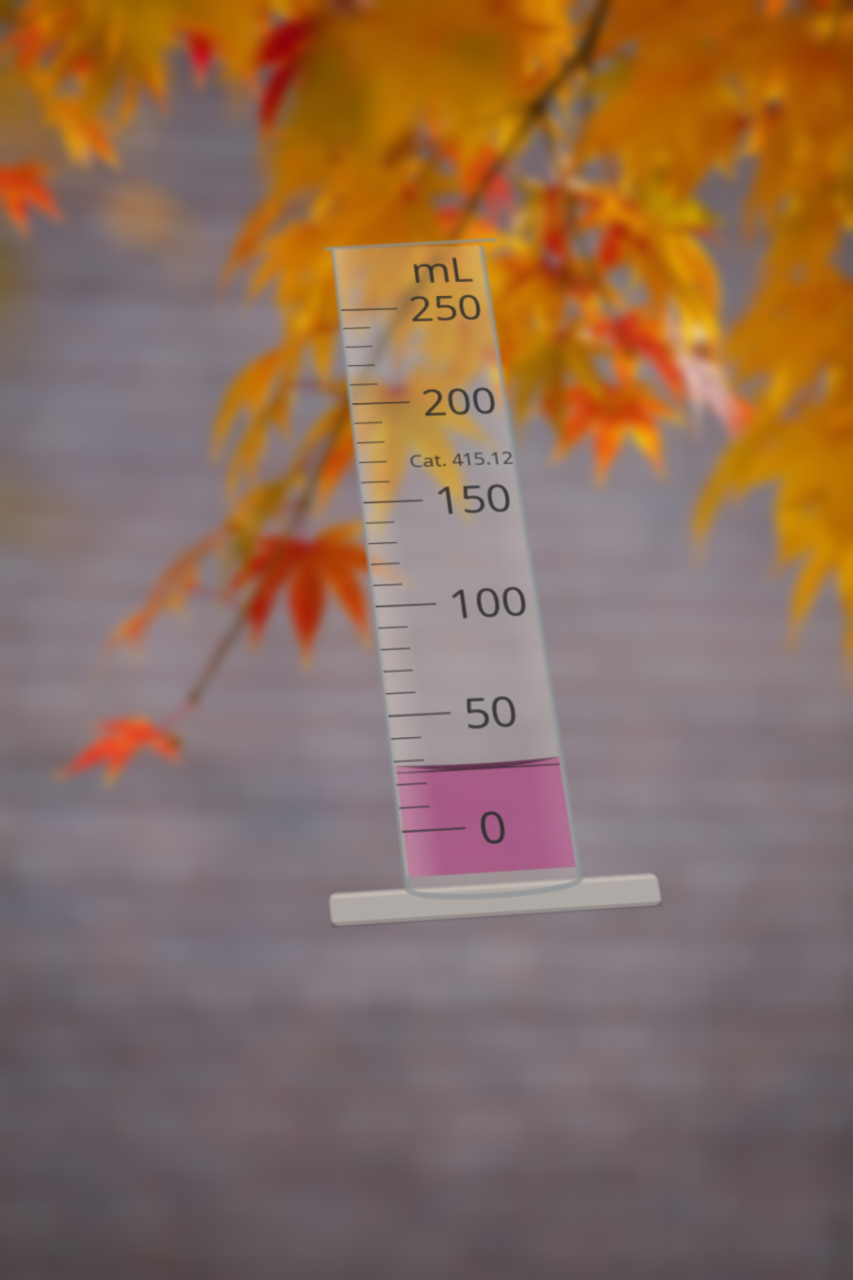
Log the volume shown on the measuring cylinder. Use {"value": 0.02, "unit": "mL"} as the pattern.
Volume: {"value": 25, "unit": "mL"}
